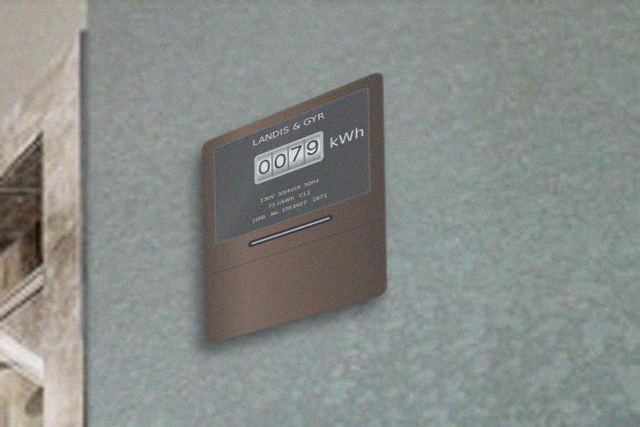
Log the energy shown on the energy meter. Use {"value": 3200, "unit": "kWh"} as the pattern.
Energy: {"value": 79, "unit": "kWh"}
